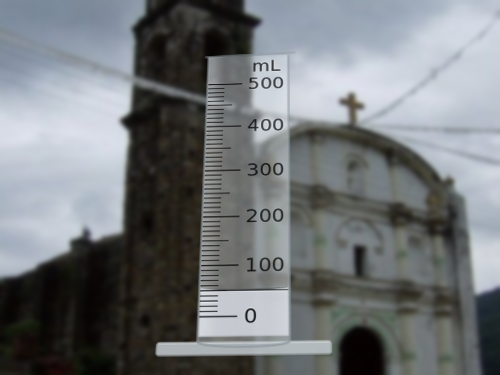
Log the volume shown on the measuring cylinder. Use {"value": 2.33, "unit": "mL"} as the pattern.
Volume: {"value": 50, "unit": "mL"}
